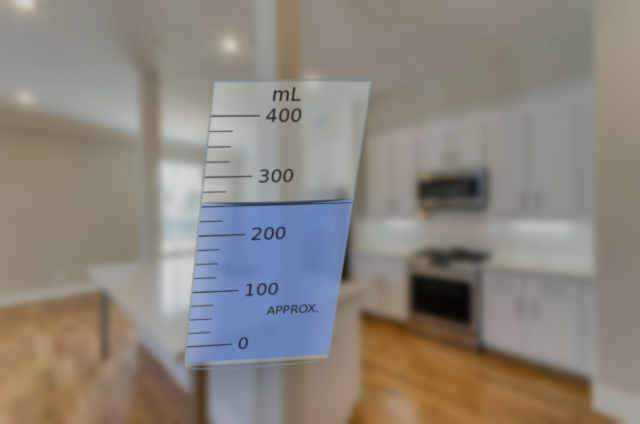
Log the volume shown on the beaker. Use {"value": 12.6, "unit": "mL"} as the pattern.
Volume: {"value": 250, "unit": "mL"}
